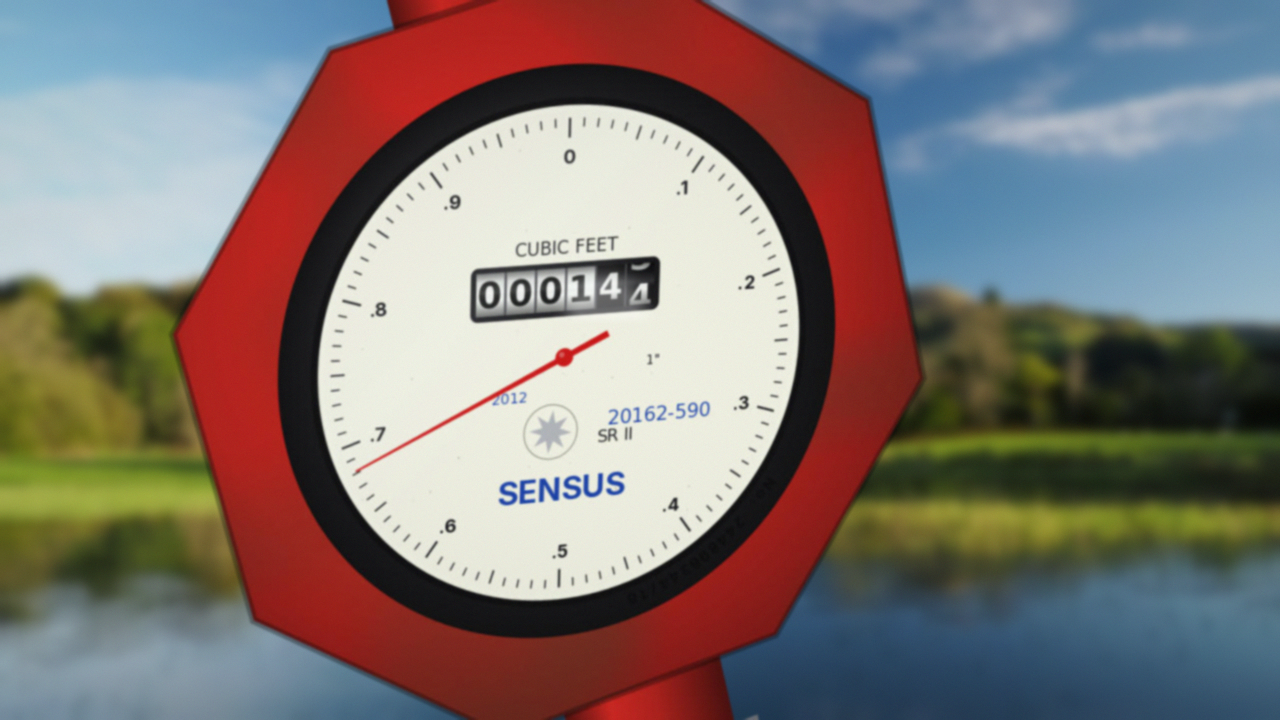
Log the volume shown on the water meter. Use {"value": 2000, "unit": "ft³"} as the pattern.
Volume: {"value": 143.68, "unit": "ft³"}
